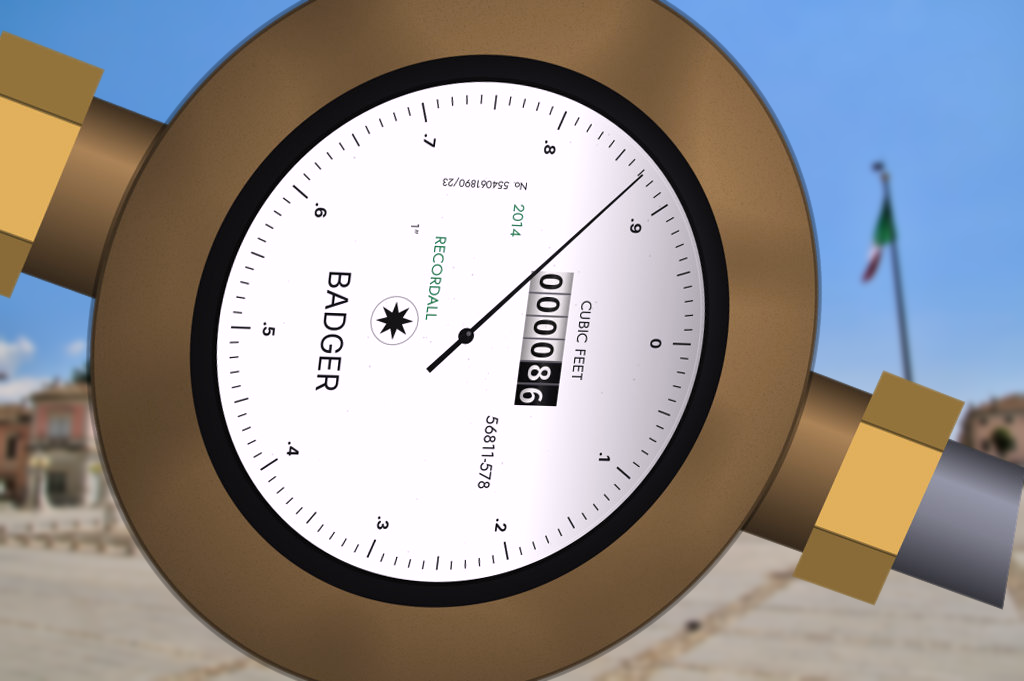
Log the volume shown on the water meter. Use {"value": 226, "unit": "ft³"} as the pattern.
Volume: {"value": 85.87, "unit": "ft³"}
